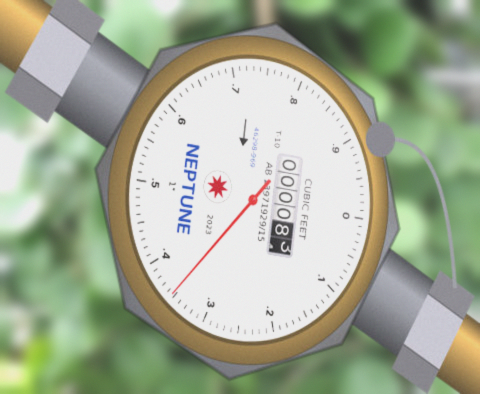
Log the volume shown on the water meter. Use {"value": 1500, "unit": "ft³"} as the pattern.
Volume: {"value": 83.35, "unit": "ft³"}
